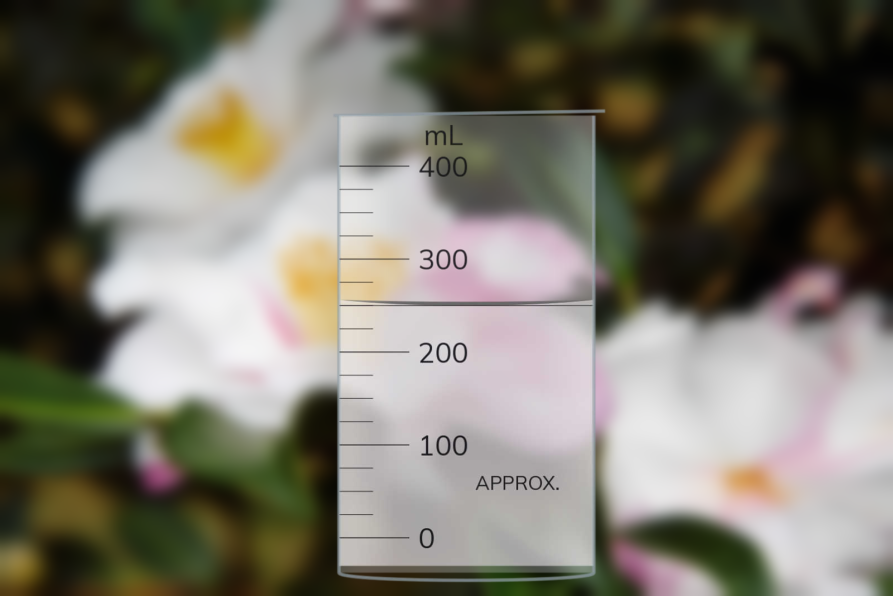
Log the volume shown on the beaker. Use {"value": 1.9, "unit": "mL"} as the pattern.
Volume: {"value": 250, "unit": "mL"}
